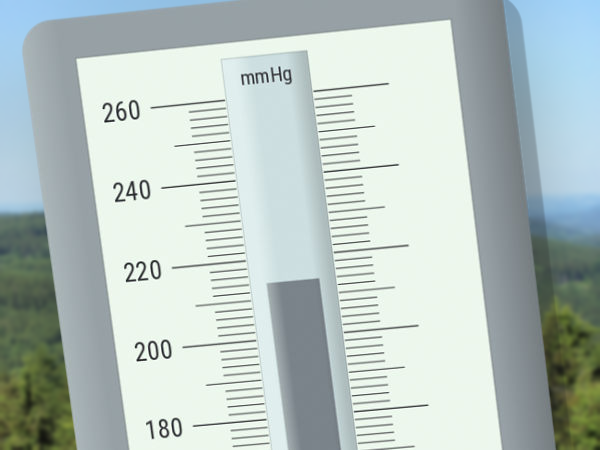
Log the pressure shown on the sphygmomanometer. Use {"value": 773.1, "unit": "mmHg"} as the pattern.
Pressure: {"value": 214, "unit": "mmHg"}
